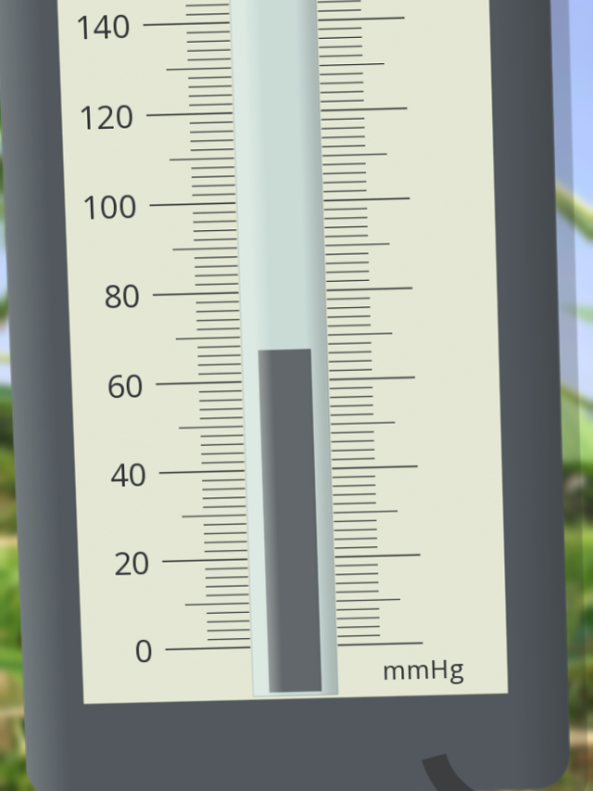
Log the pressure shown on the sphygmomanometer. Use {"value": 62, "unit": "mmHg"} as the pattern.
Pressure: {"value": 67, "unit": "mmHg"}
